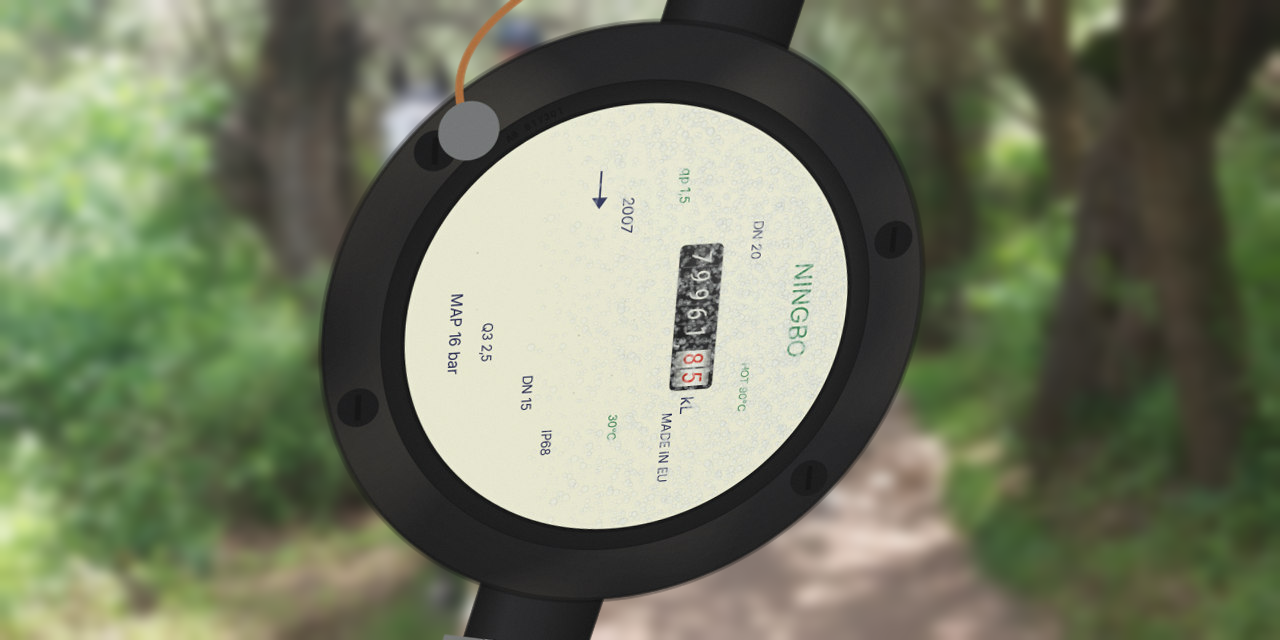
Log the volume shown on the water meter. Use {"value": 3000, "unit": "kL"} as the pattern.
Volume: {"value": 79961.85, "unit": "kL"}
